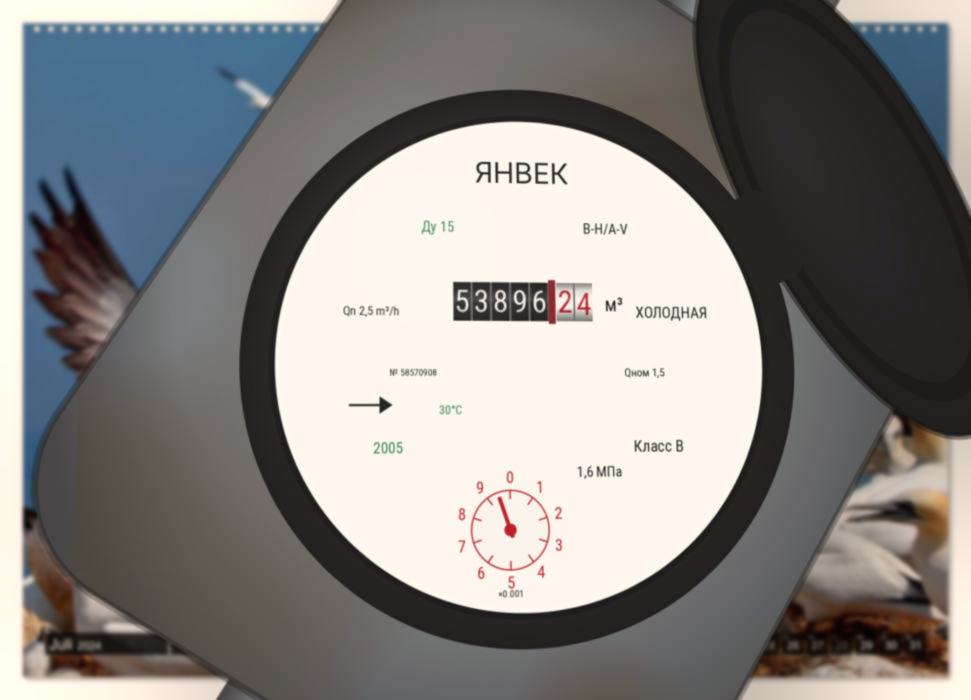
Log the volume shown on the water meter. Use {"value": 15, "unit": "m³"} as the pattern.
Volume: {"value": 53896.239, "unit": "m³"}
